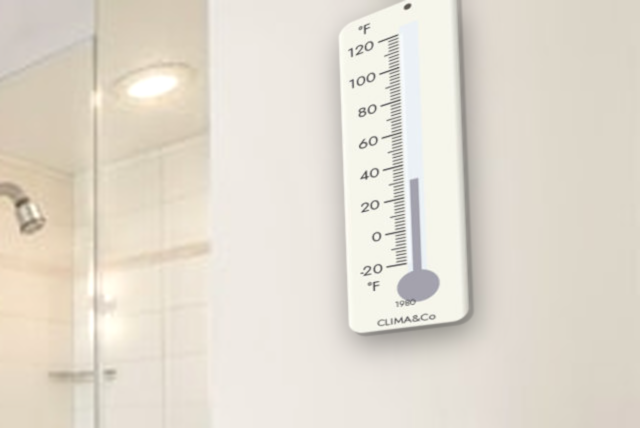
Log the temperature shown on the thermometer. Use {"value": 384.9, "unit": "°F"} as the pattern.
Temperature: {"value": 30, "unit": "°F"}
